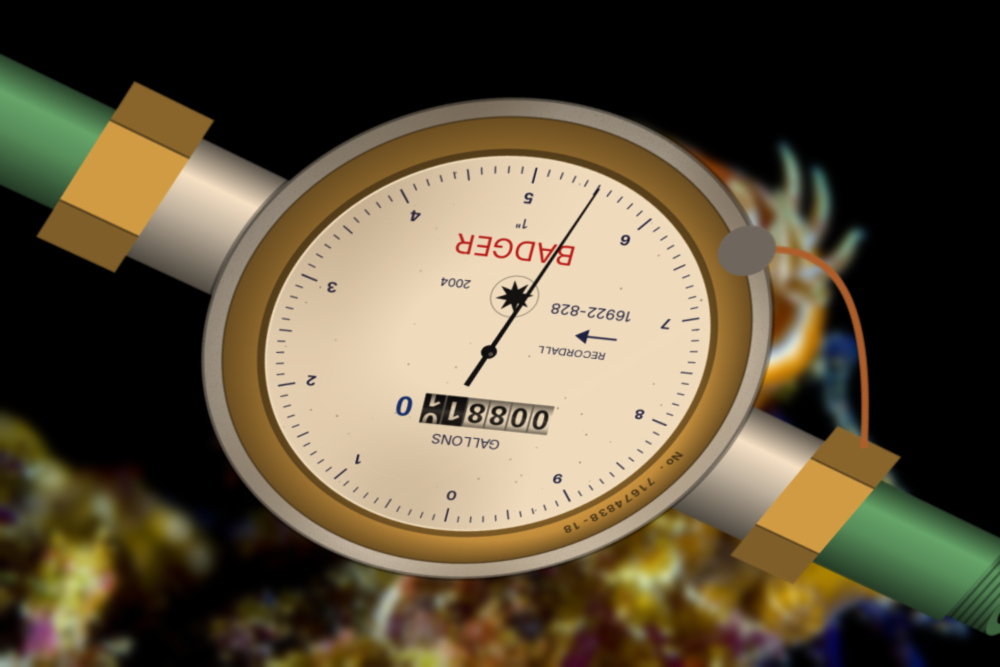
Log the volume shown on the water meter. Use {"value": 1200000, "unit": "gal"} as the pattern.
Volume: {"value": 88105.5, "unit": "gal"}
